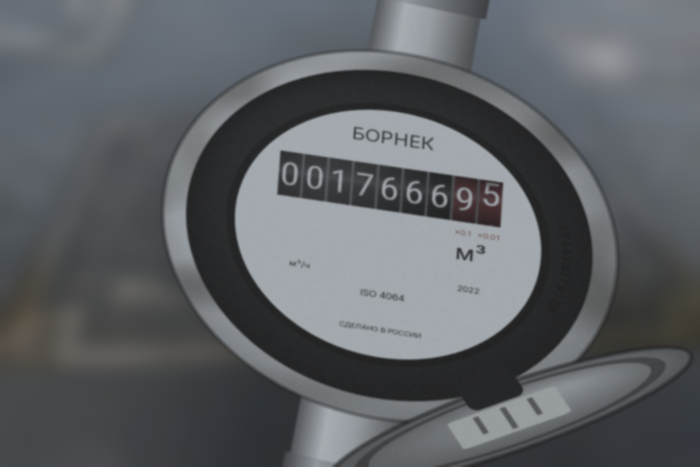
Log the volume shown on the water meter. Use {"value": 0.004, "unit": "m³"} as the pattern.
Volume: {"value": 17666.95, "unit": "m³"}
